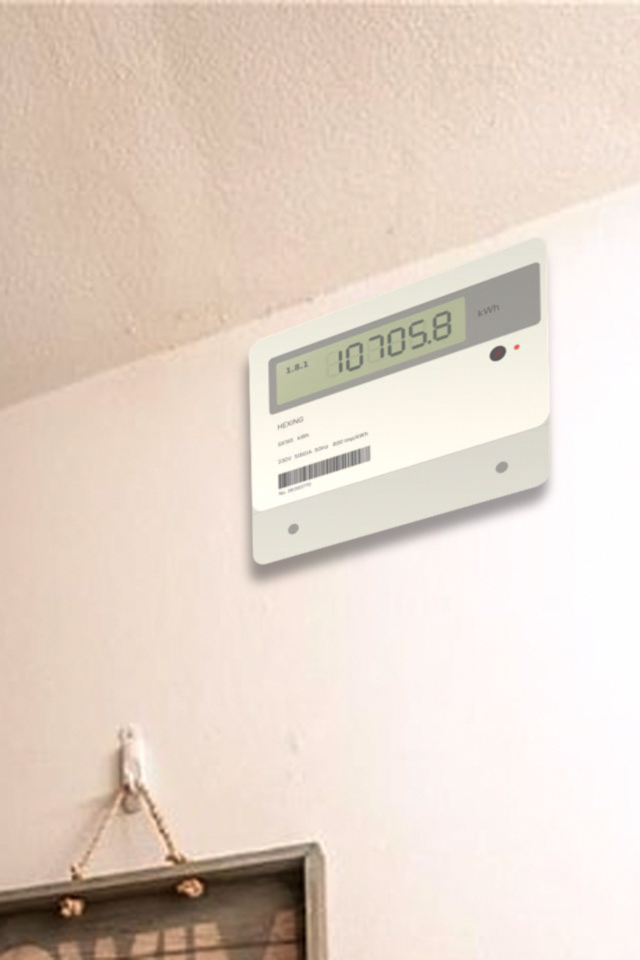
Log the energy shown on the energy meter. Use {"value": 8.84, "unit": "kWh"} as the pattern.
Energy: {"value": 10705.8, "unit": "kWh"}
